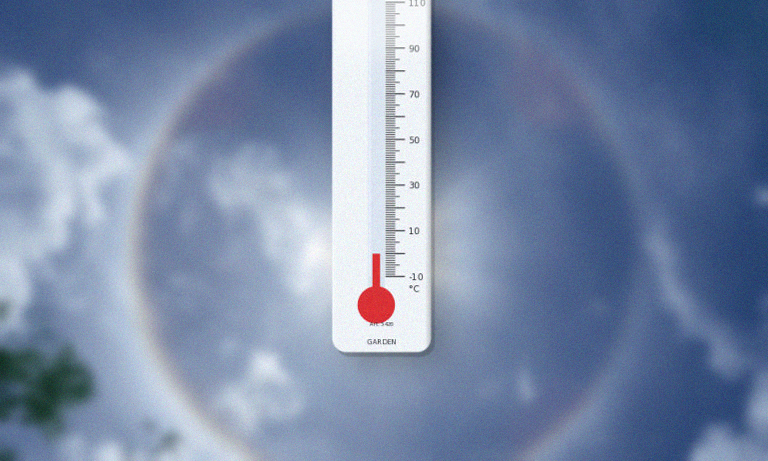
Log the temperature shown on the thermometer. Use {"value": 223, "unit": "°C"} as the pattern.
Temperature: {"value": 0, "unit": "°C"}
